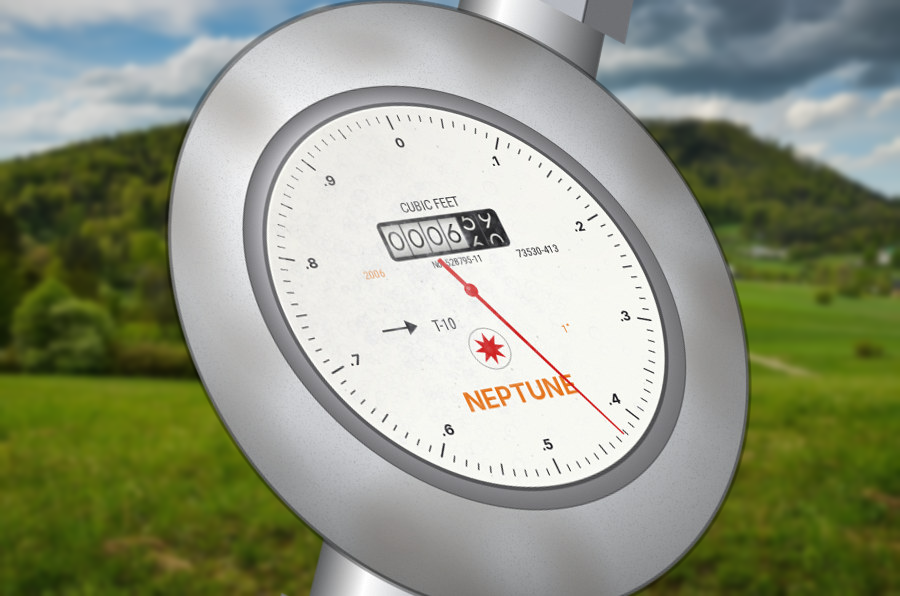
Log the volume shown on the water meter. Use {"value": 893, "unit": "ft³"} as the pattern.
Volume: {"value": 659.42, "unit": "ft³"}
